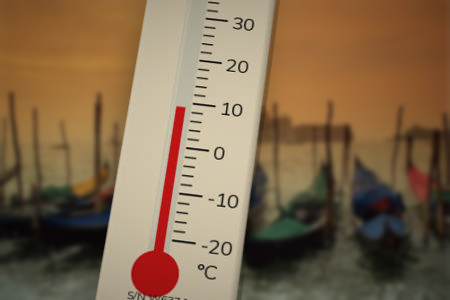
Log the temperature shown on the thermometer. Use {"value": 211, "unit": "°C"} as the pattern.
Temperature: {"value": 9, "unit": "°C"}
